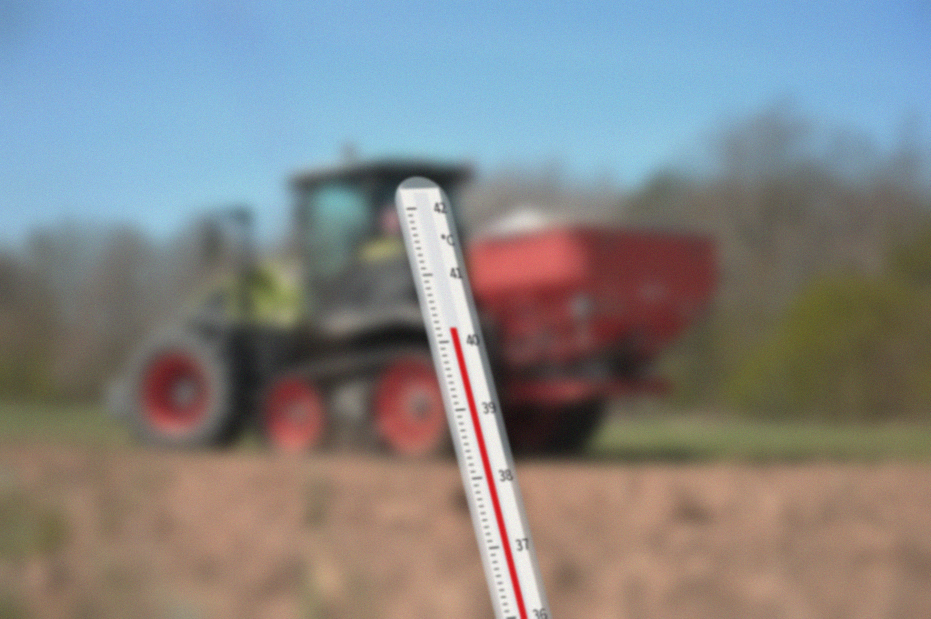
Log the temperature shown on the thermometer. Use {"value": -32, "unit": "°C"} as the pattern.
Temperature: {"value": 40.2, "unit": "°C"}
